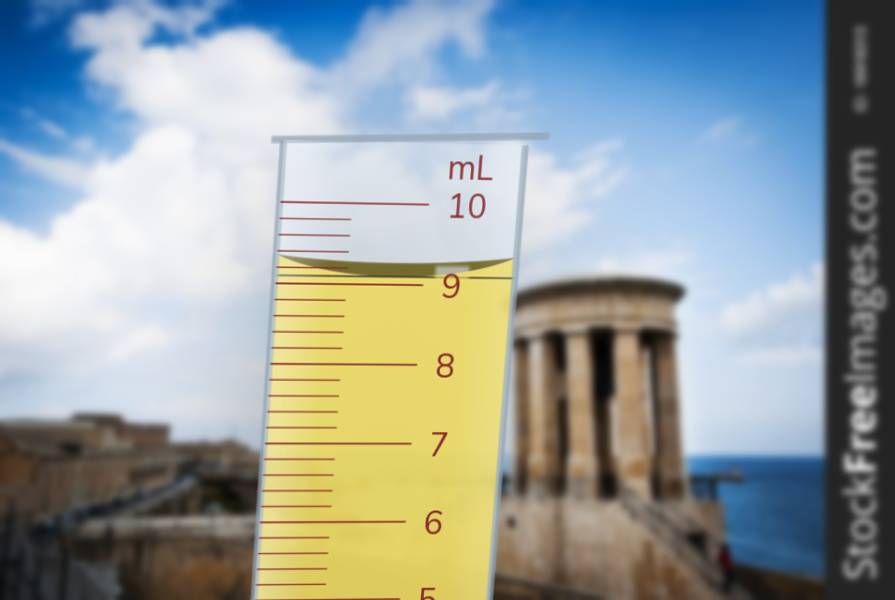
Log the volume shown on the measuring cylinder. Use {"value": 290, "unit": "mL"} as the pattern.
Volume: {"value": 9.1, "unit": "mL"}
